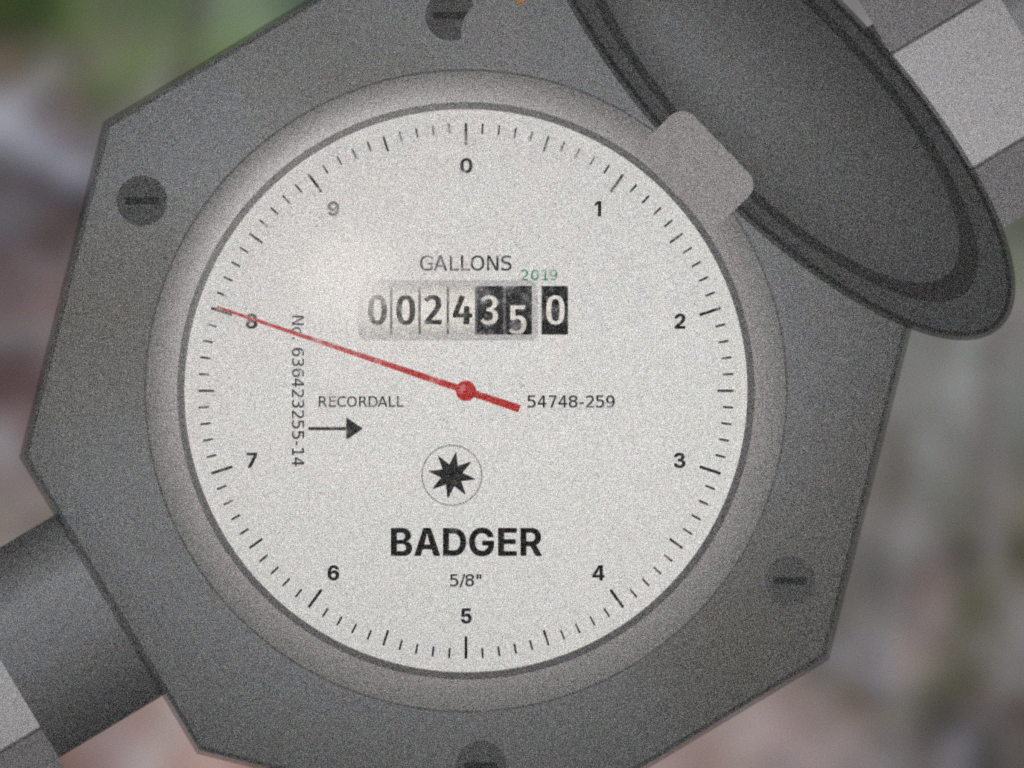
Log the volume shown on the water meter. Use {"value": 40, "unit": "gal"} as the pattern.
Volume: {"value": 24348.0, "unit": "gal"}
